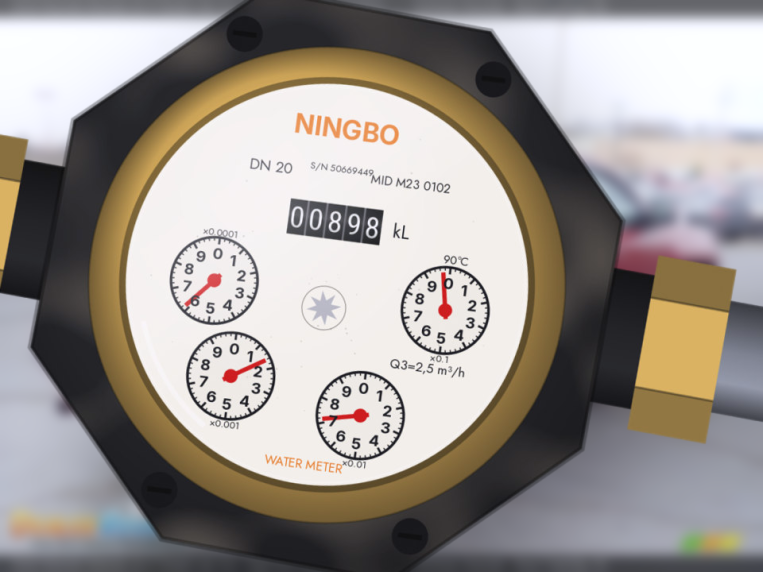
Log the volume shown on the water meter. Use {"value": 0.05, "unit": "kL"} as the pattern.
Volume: {"value": 897.9716, "unit": "kL"}
